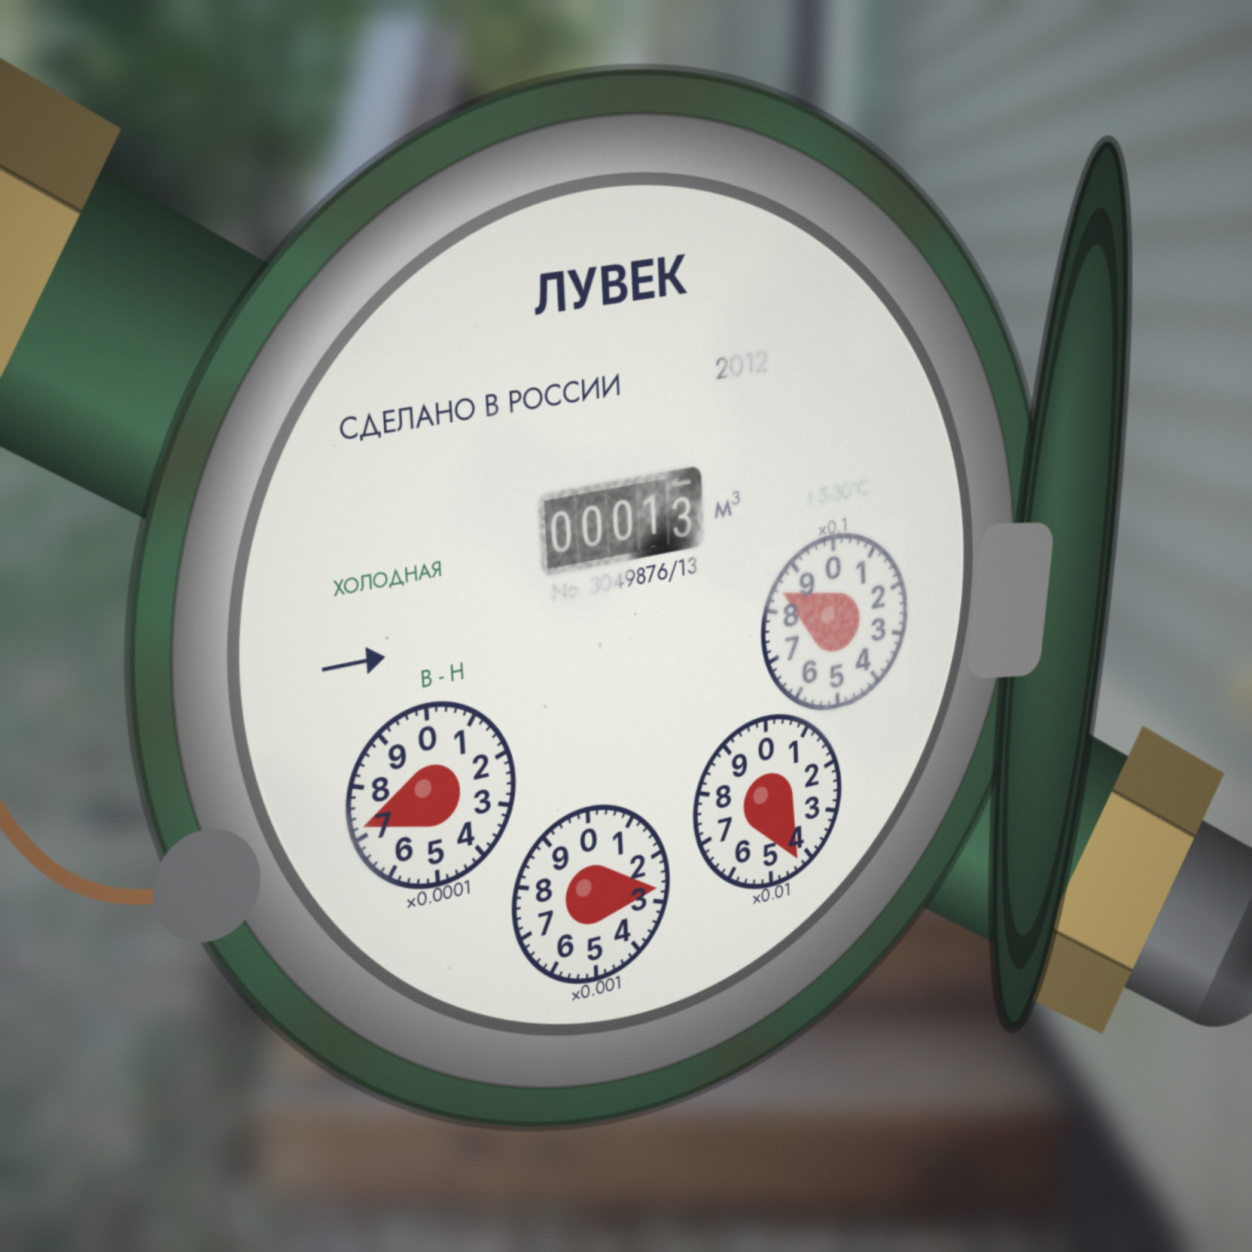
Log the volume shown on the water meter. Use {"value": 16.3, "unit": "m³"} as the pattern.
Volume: {"value": 12.8427, "unit": "m³"}
